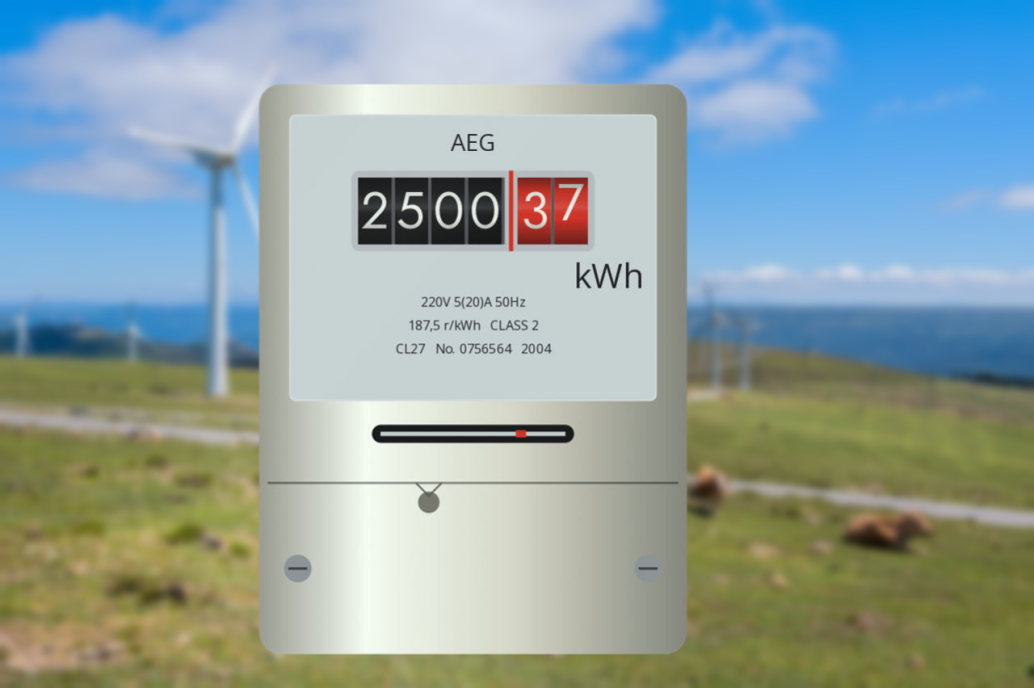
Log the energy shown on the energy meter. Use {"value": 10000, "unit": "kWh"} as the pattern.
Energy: {"value": 2500.37, "unit": "kWh"}
